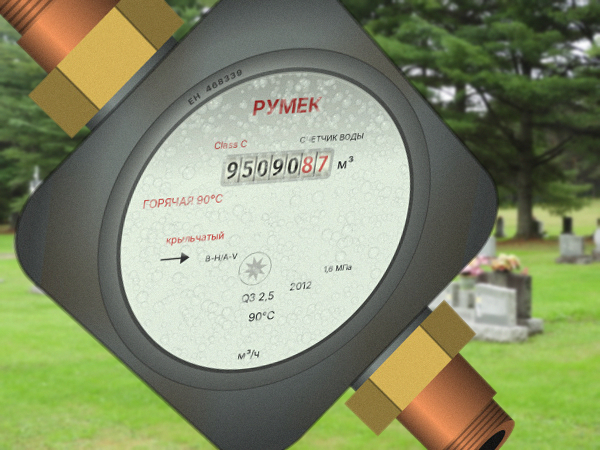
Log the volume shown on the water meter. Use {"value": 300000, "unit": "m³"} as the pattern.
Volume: {"value": 95090.87, "unit": "m³"}
